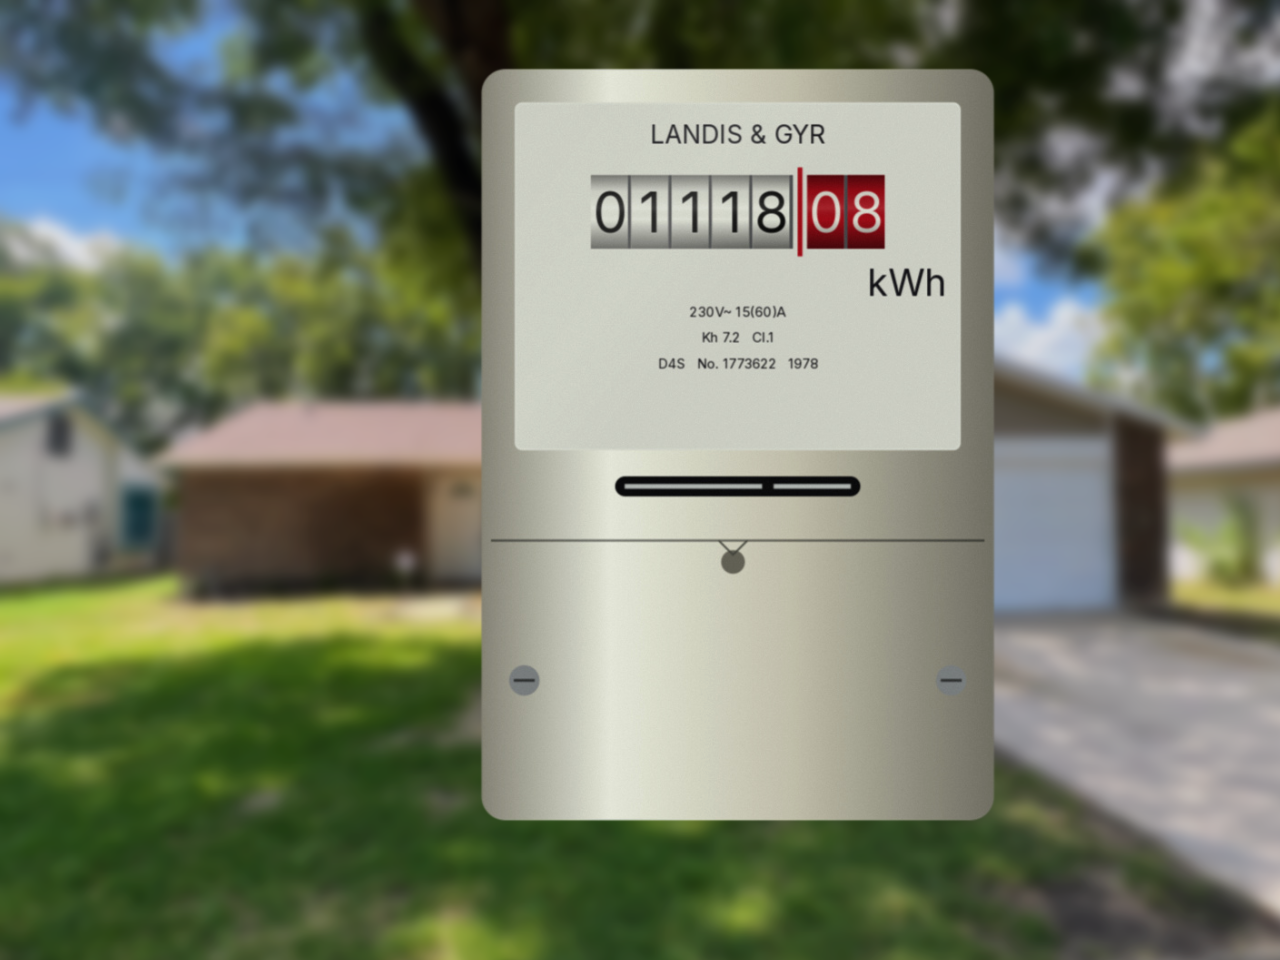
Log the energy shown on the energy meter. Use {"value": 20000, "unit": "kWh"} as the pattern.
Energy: {"value": 1118.08, "unit": "kWh"}
